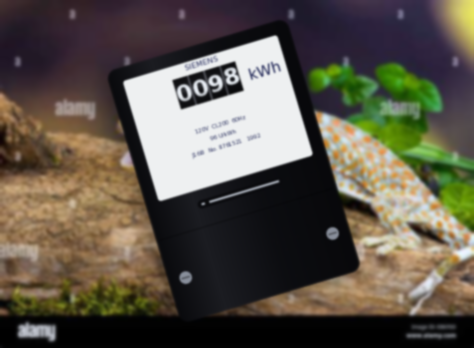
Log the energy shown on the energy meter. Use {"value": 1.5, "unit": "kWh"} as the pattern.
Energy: {"value": 98, "unit": "kWh"}
